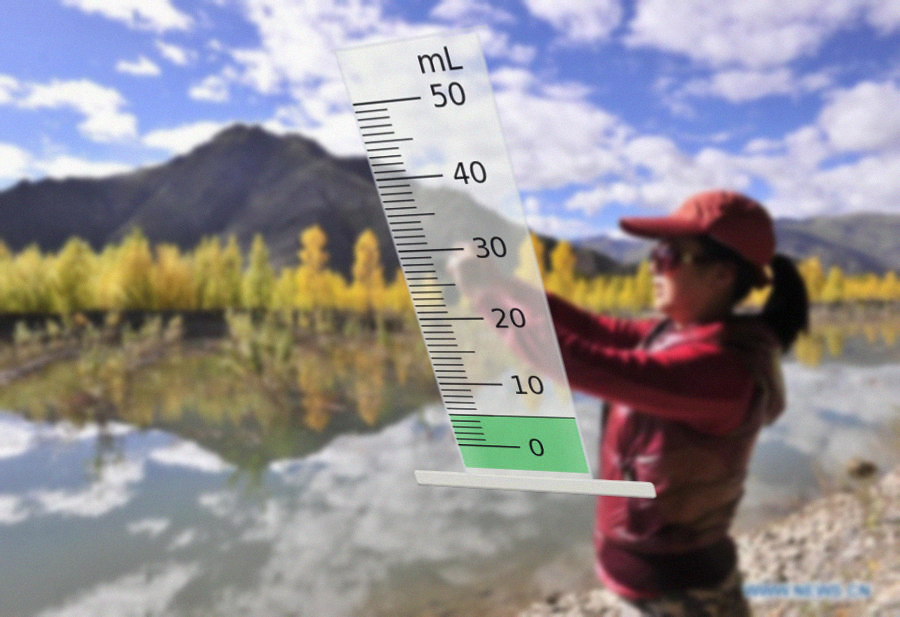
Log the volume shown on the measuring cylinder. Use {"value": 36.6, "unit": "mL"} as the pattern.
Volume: {"value": 5, "unit": "mL"}
